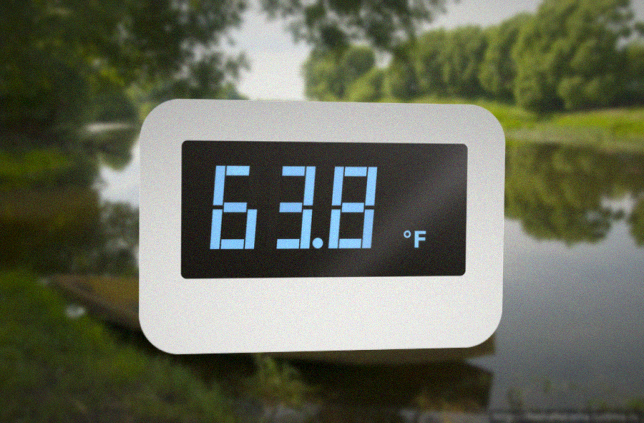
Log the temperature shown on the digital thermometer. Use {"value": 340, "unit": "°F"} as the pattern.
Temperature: {"value": 63.8, "unit": "°F"}
